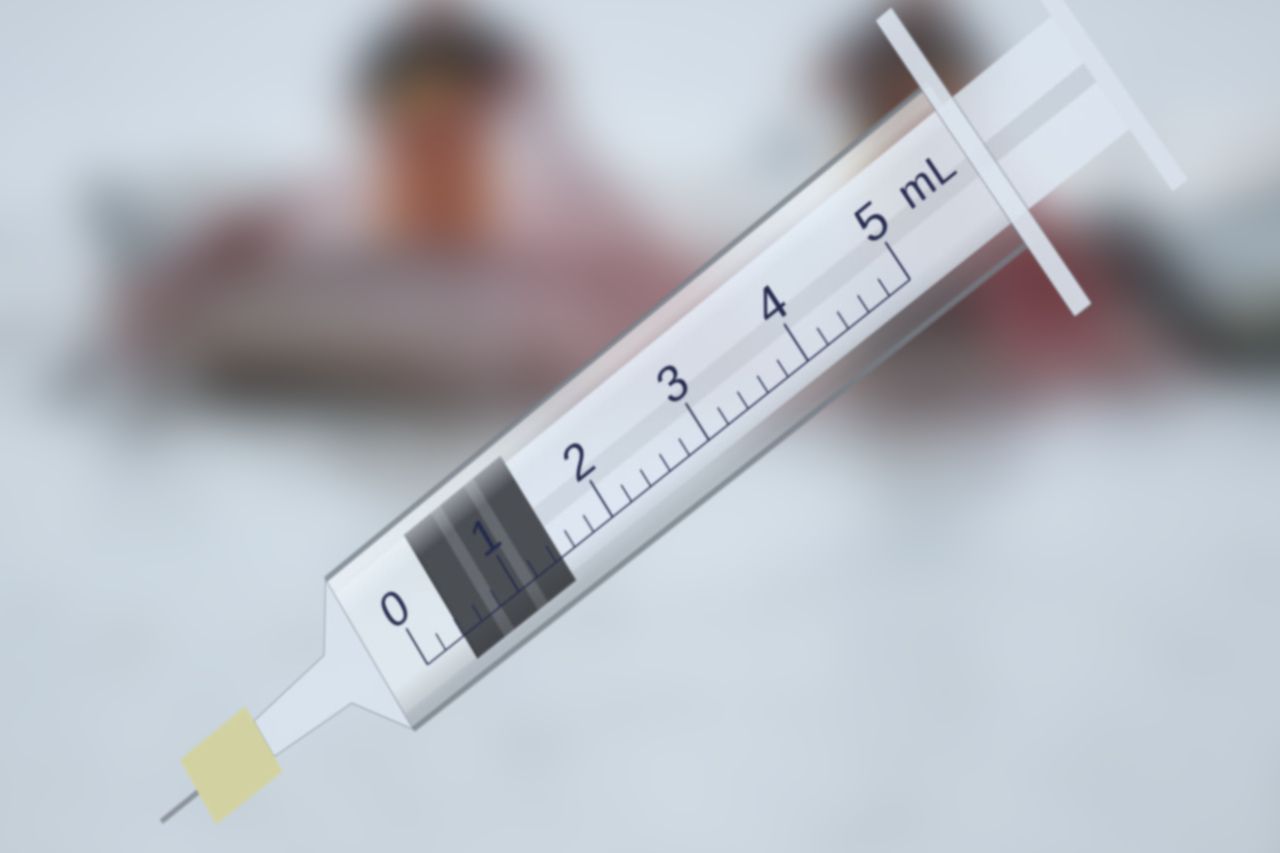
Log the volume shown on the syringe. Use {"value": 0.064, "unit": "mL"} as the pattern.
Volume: {"value": 0.4, "unit": "mL"}
